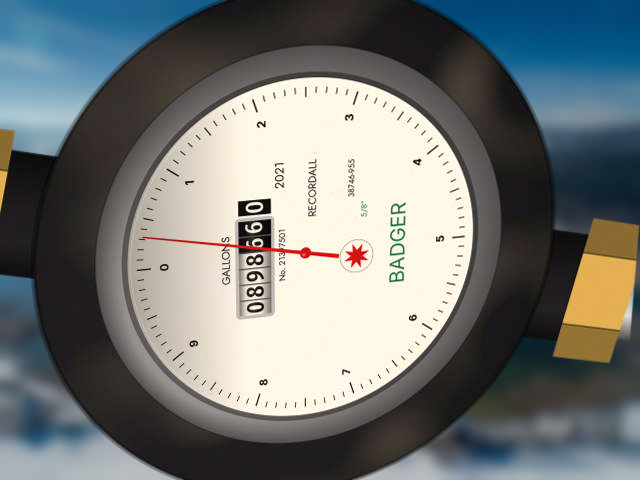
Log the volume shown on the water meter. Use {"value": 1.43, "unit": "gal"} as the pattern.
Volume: {"value": 898660.3, "unit": "gal"}
